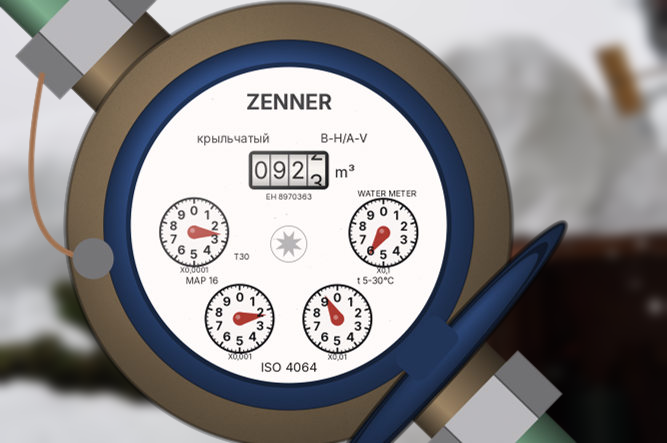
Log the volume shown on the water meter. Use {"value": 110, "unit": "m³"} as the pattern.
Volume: {"value": 922.5922, "unit": "m³"}
